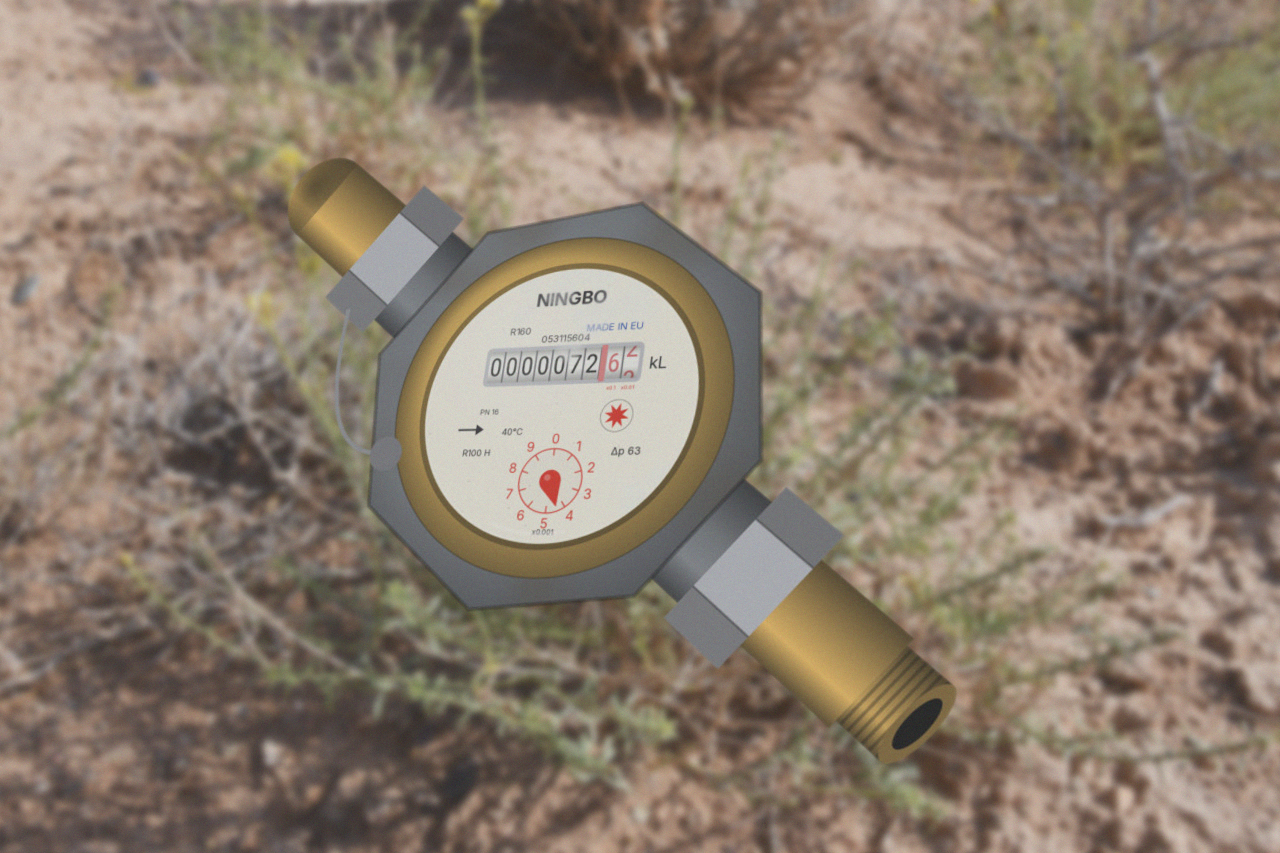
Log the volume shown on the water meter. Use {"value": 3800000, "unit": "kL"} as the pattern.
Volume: {"value": 72.624, "unit": "kL"}
